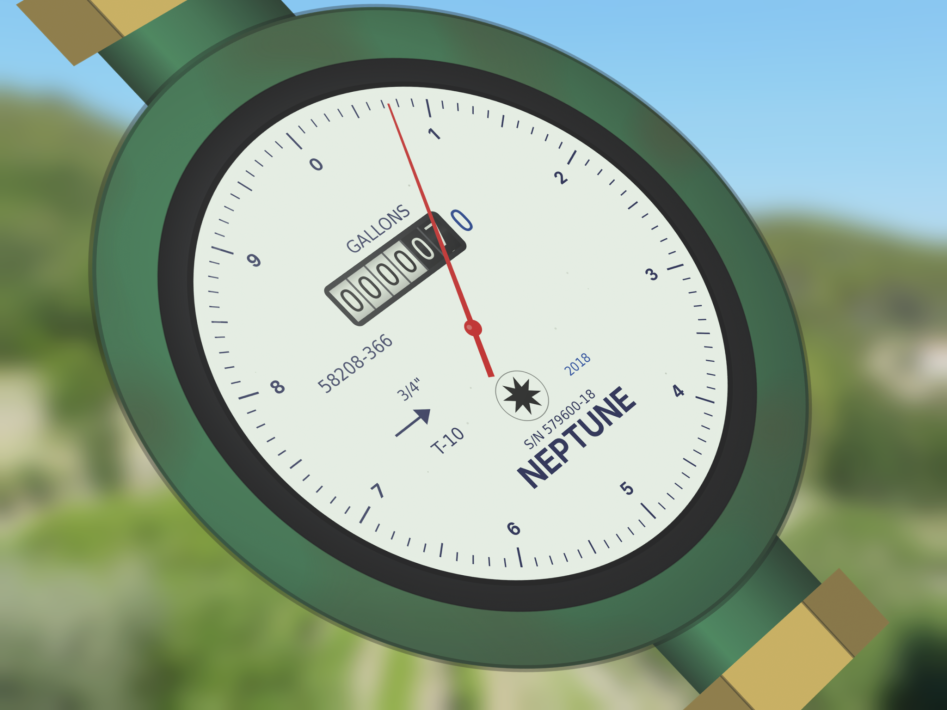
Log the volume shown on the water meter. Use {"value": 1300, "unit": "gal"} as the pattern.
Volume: {"value": 70.7, "unit": "gal"}
